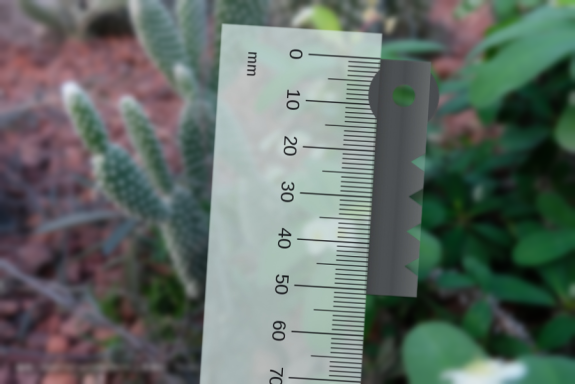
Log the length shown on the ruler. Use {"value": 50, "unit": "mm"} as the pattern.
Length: {"value": 51, "unit": "mm"}
